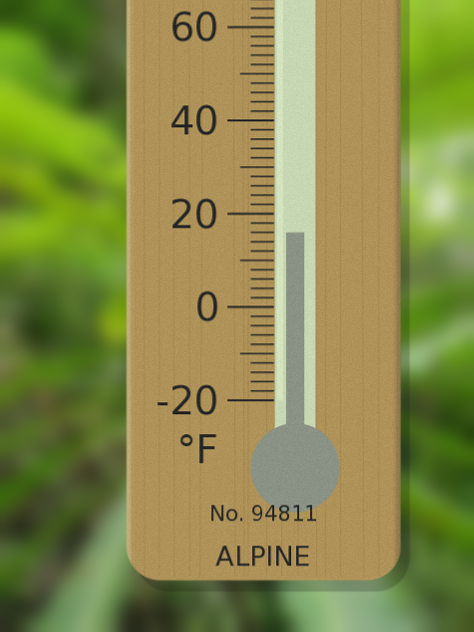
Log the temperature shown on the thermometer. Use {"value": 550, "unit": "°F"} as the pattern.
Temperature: {"value": 16, "unit": "°F"}
